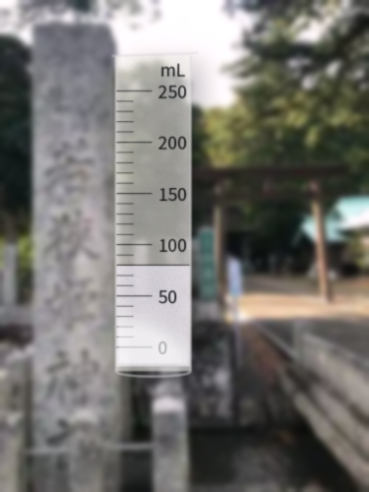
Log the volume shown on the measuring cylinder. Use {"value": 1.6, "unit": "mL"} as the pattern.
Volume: {"value": 80, "unit": "mL"}
